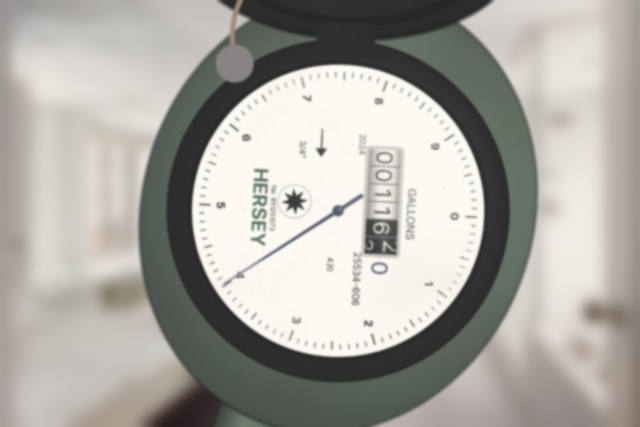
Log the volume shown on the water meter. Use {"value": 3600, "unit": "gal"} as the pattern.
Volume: {"value": 11624.0, "unit": "gal"}
